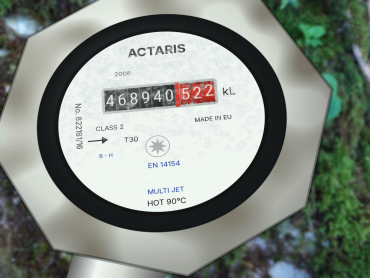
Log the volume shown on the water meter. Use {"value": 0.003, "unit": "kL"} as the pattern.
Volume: {"value": 468940.522, "unit": "kL"}
